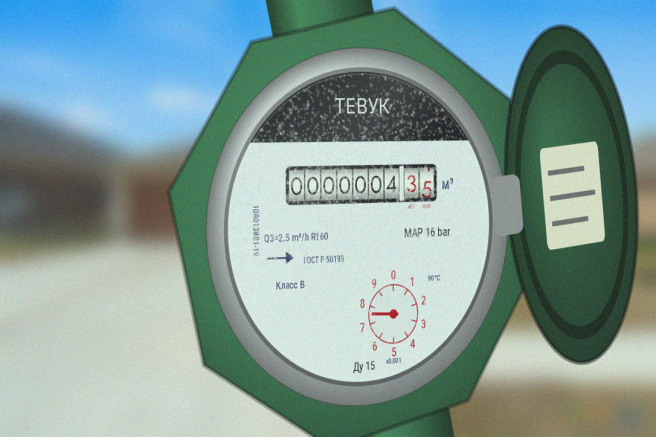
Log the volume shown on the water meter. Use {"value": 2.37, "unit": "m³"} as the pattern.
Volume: {"value": 4.347, "unit": "m³"}
